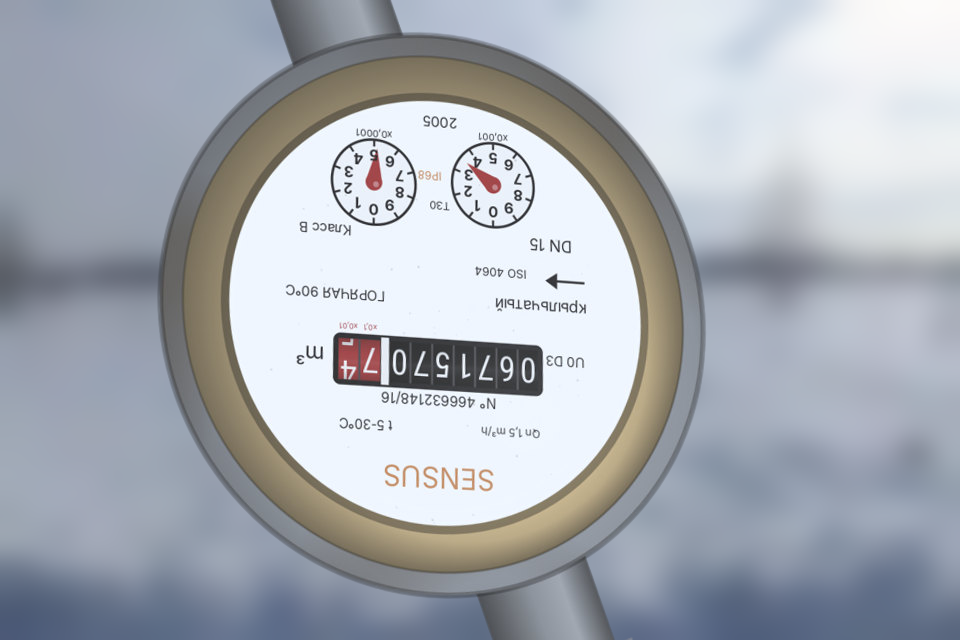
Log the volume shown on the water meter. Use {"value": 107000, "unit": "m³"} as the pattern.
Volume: {"value": 671570.7435, "unit": "m³"}
